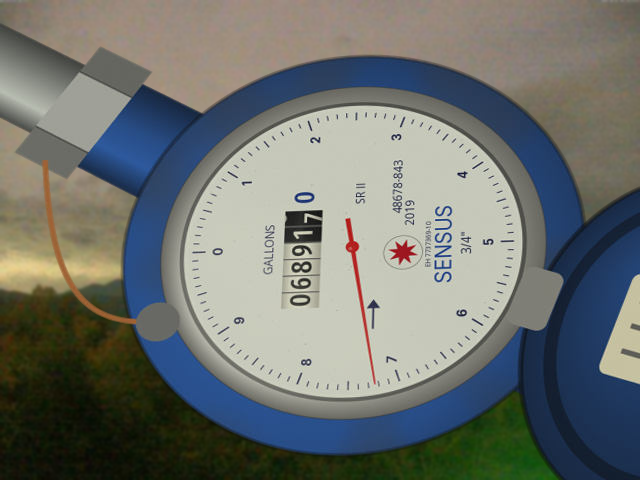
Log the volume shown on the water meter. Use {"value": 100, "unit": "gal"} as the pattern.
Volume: {"value": 689167.2, "unit": "gal"}
